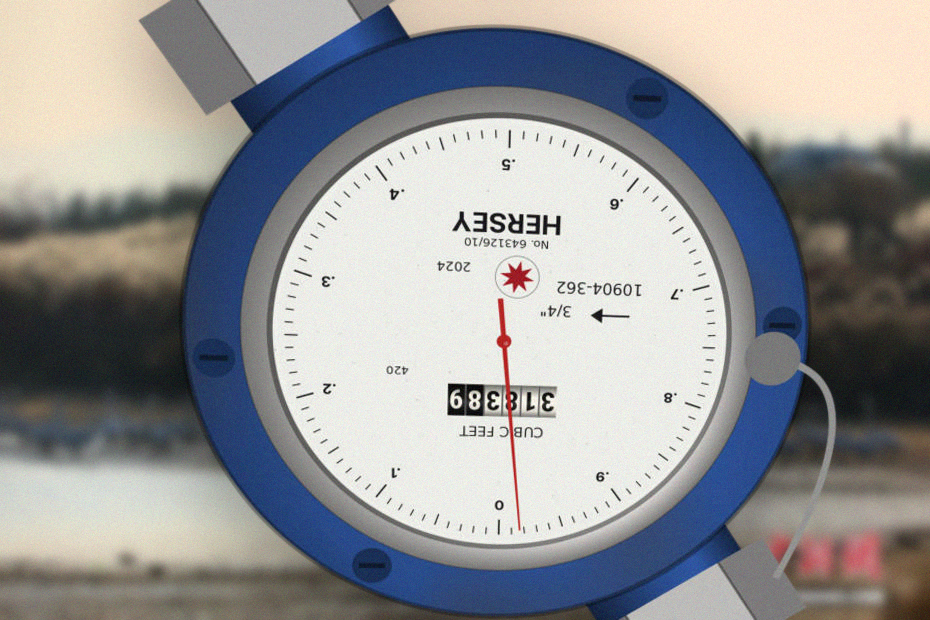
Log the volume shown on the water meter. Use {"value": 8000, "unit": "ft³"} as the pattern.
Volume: {"value": 318388.98, "unit": "ft³"}
